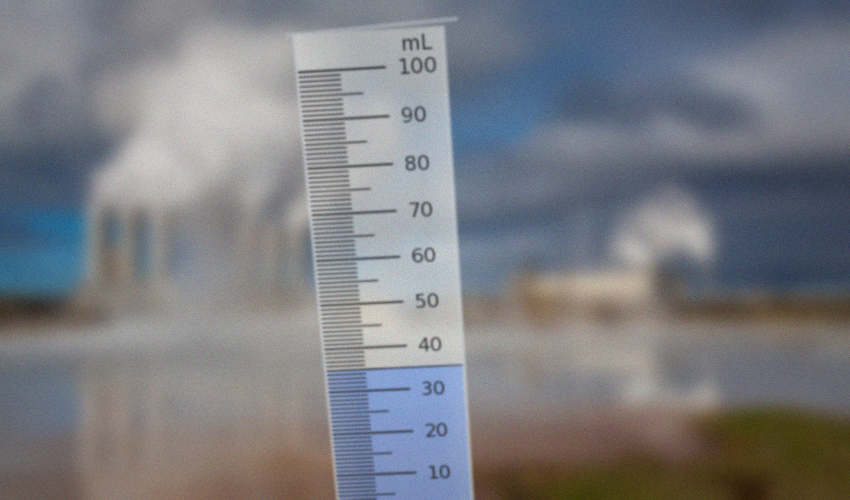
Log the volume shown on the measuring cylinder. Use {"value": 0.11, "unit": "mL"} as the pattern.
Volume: {"value": 35, "unit": "mL"}
